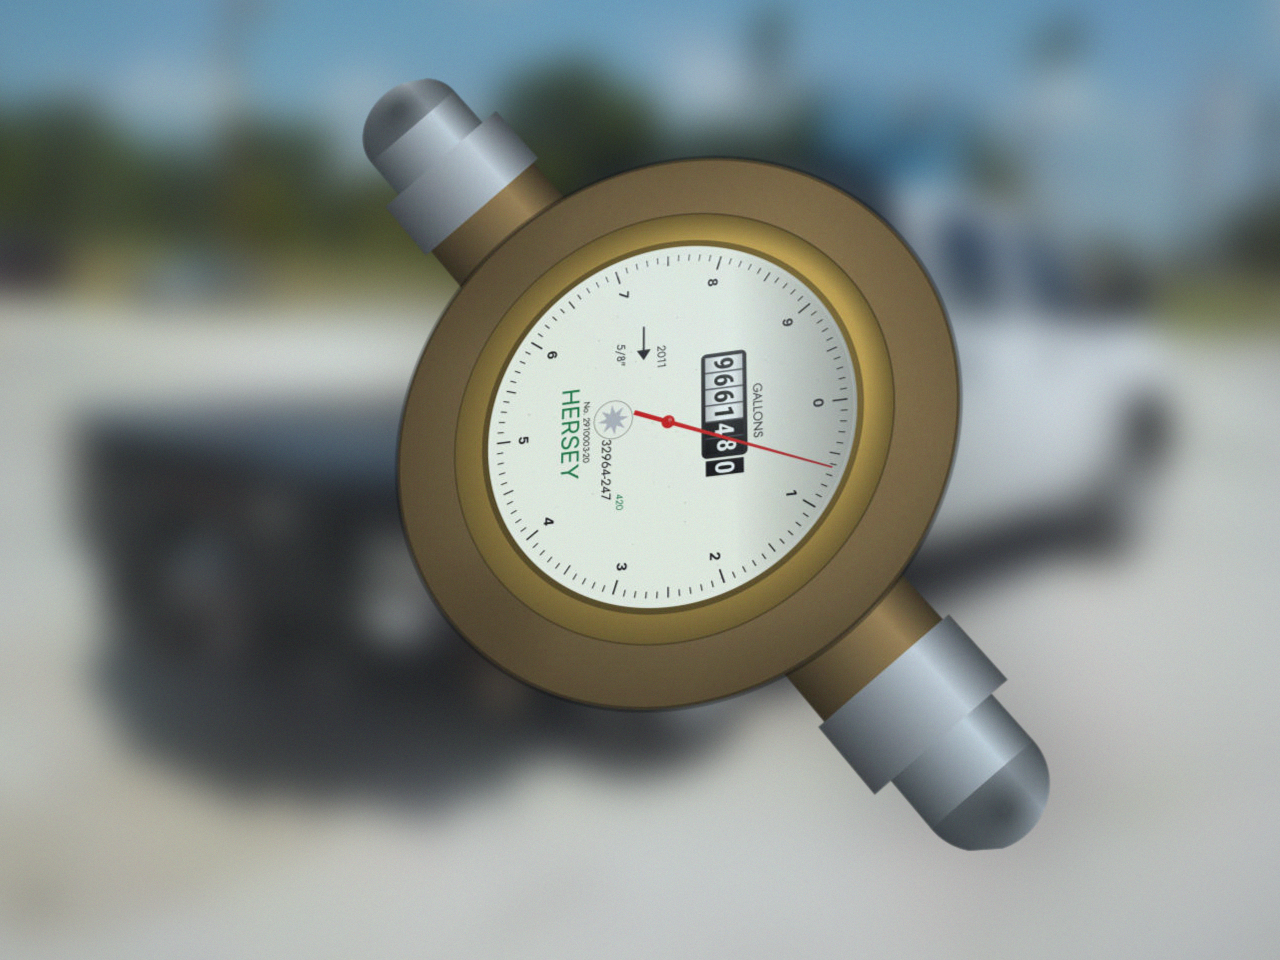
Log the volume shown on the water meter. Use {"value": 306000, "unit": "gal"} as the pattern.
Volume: {"value": 9661480.6, "unit": "gal"}
